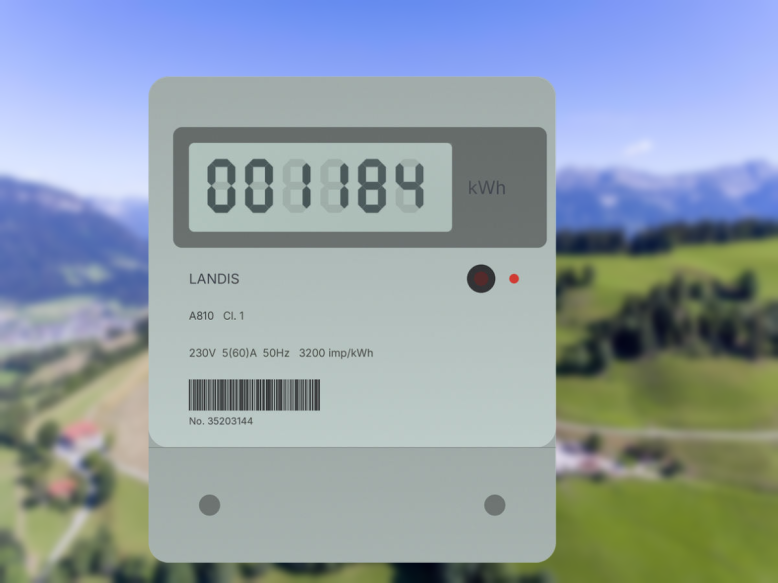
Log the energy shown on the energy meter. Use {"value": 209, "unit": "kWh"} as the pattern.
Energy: {"value": 1184, "unit": "kWh"}
